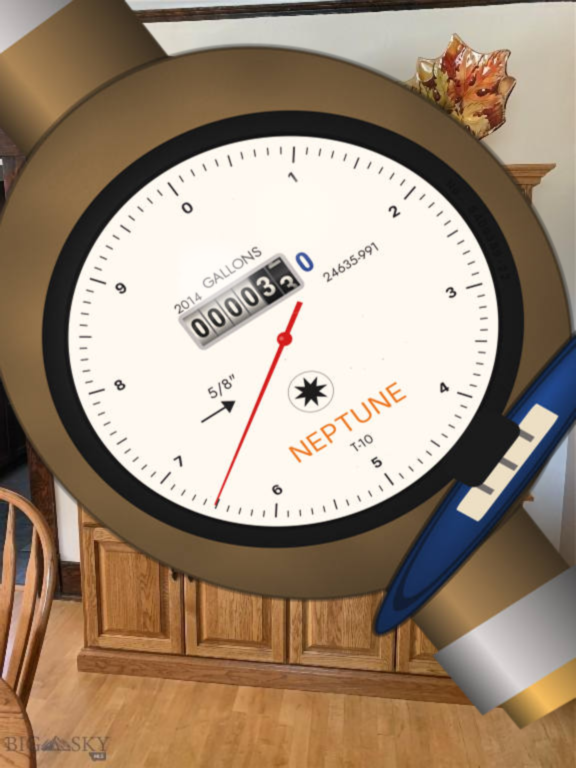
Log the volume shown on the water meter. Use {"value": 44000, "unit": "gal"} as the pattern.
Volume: {"value": 326.5, "unit": "gal"}
